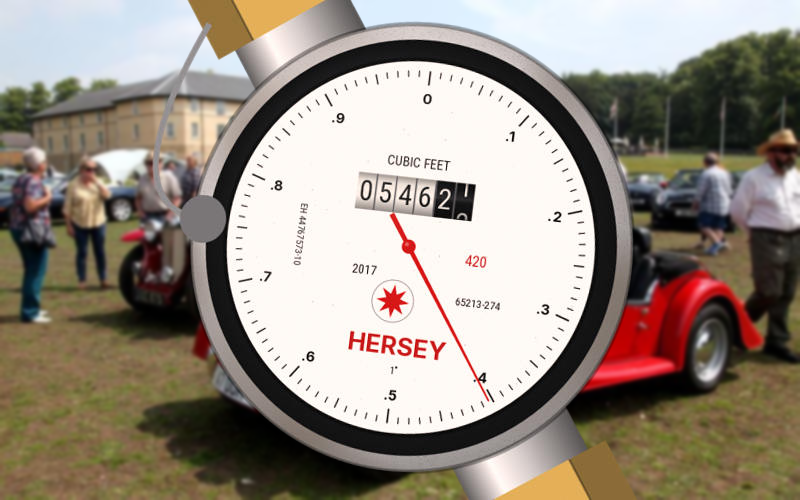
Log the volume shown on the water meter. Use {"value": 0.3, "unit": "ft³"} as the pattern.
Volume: {"value": 54621.40, "unit": "ft³"}
